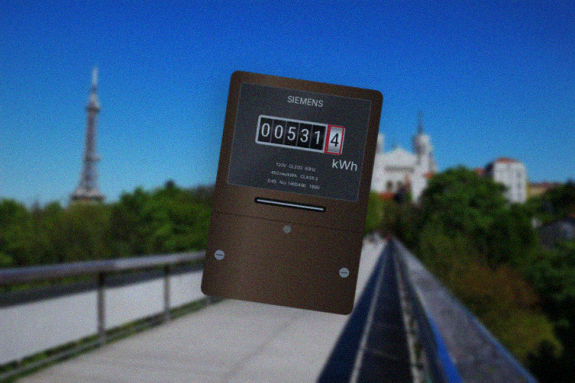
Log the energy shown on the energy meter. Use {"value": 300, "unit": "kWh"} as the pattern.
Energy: {"value": 531.4, "unit": "kWh"}
